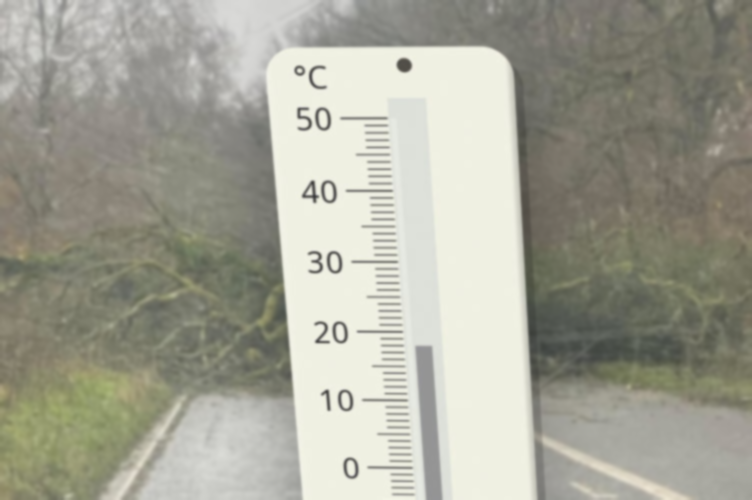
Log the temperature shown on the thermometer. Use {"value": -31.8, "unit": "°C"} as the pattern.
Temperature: {"value": 18, "unit": "°C"}
